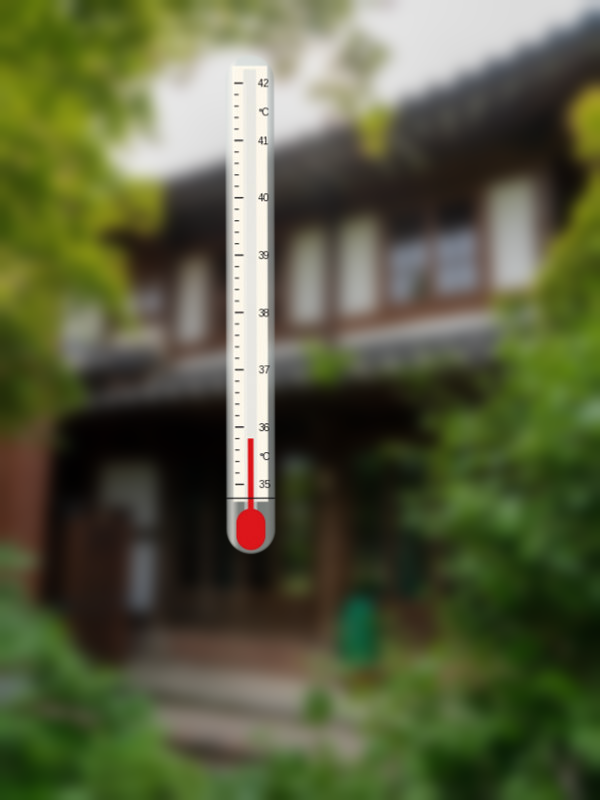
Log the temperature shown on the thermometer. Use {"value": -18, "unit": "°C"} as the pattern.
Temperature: {"value": 35.8, "unit": "°C"}
